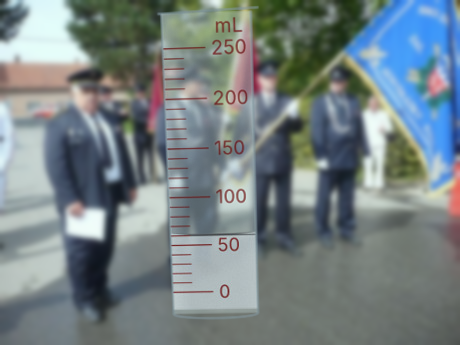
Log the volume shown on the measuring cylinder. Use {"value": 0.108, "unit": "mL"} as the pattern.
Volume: {"value": 60, "unit": "mL"}
